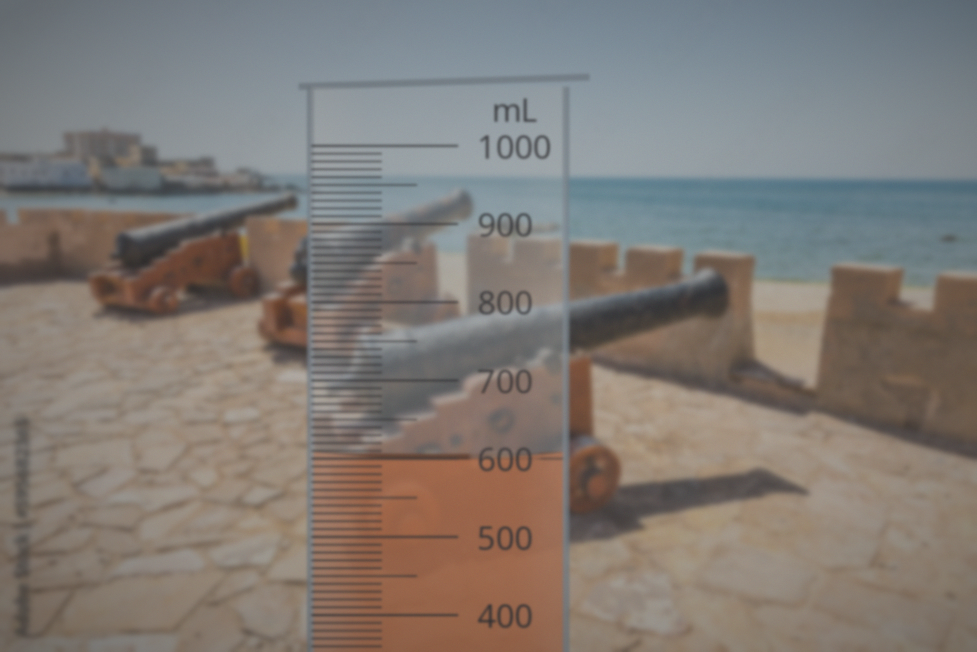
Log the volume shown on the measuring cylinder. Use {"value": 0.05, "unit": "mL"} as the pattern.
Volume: {"value": 600, "unit": "mL"}
